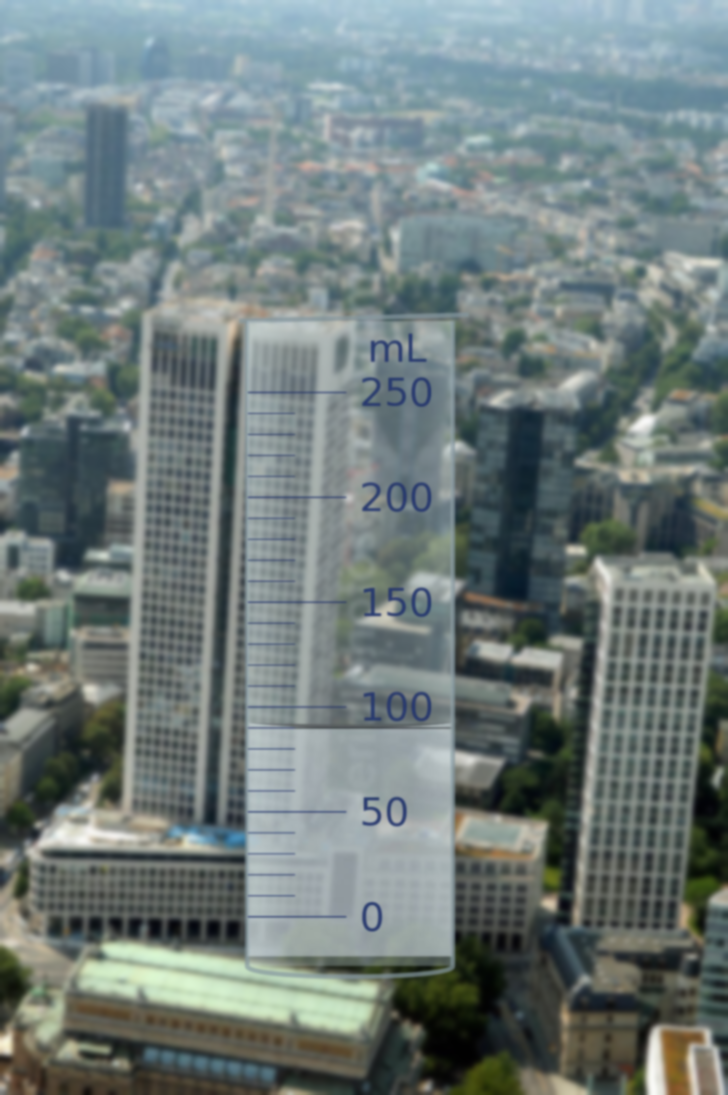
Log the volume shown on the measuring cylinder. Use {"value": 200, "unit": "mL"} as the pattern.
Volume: {"value": 90, "unit": "mL"}
